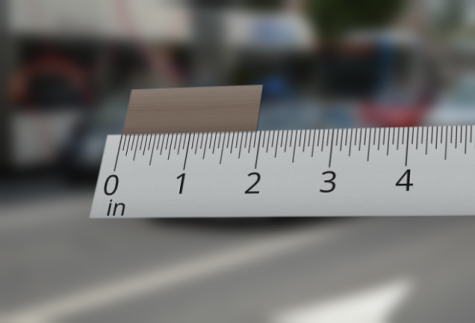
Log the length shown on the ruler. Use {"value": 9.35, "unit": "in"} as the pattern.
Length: {"value": 1.9375, "unit": "in"}
